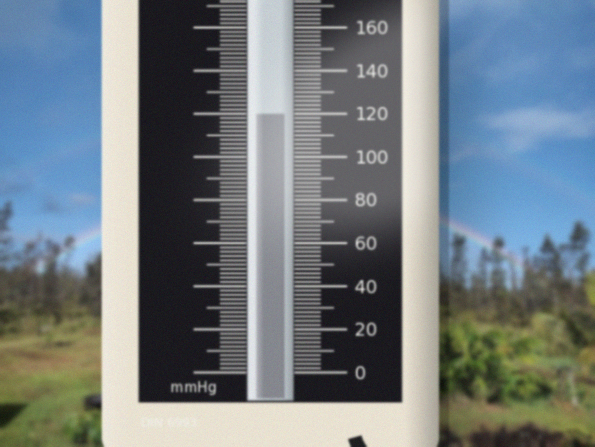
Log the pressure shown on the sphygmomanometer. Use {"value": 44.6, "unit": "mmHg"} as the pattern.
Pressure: {"value": 120, "unit": "mmHg"}
